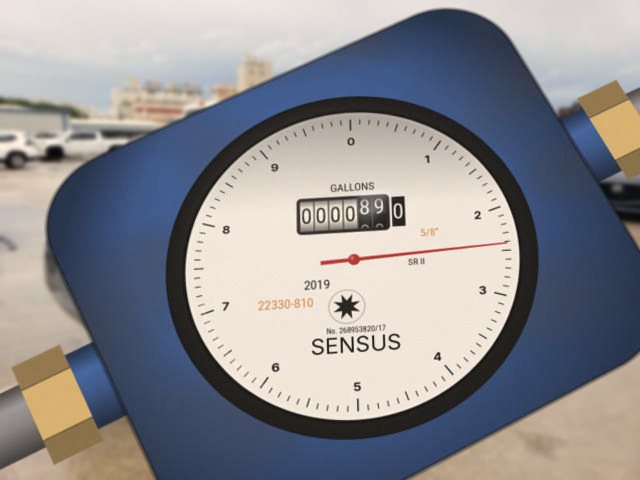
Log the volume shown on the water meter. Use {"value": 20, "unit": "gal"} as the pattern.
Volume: {"value": 892.4, "unit": "gal"}
